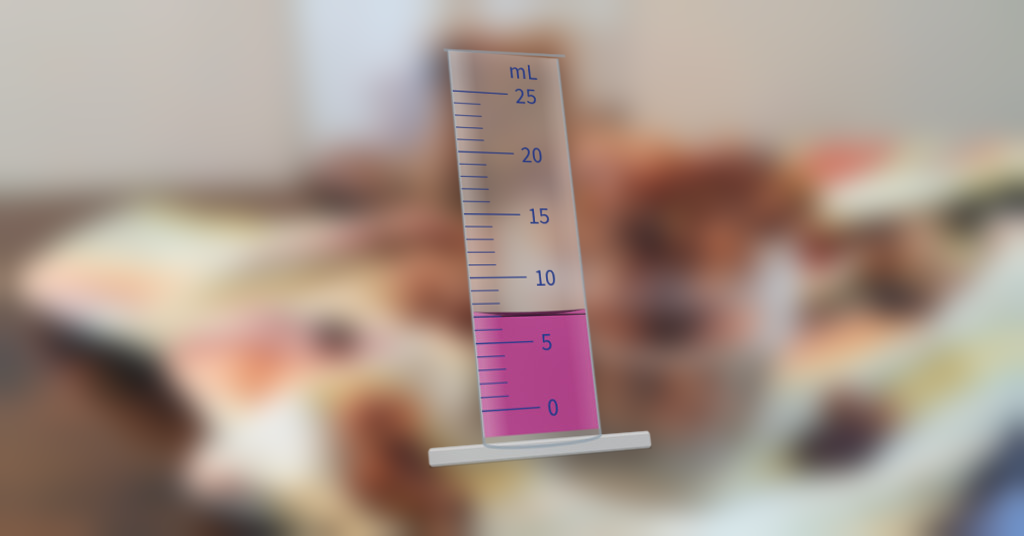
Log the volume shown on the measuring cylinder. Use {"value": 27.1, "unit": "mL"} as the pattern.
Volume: {"value": 7, "unit": "mL"}
